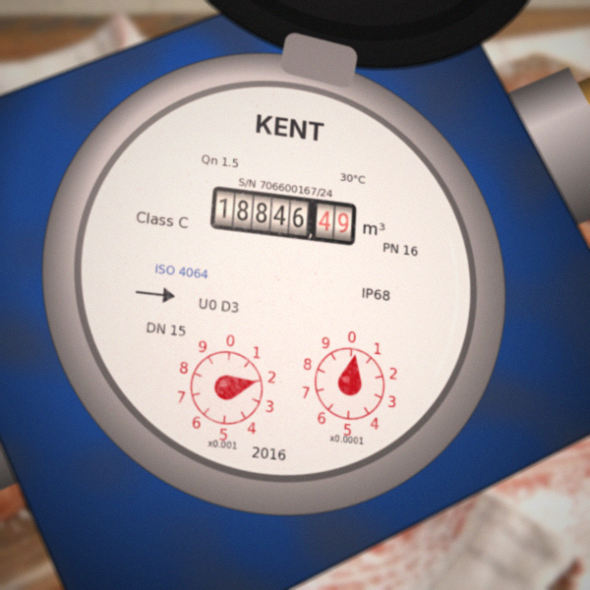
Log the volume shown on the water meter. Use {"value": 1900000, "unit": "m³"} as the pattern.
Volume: {"value": 18846.4920, "unit": "m³"}
